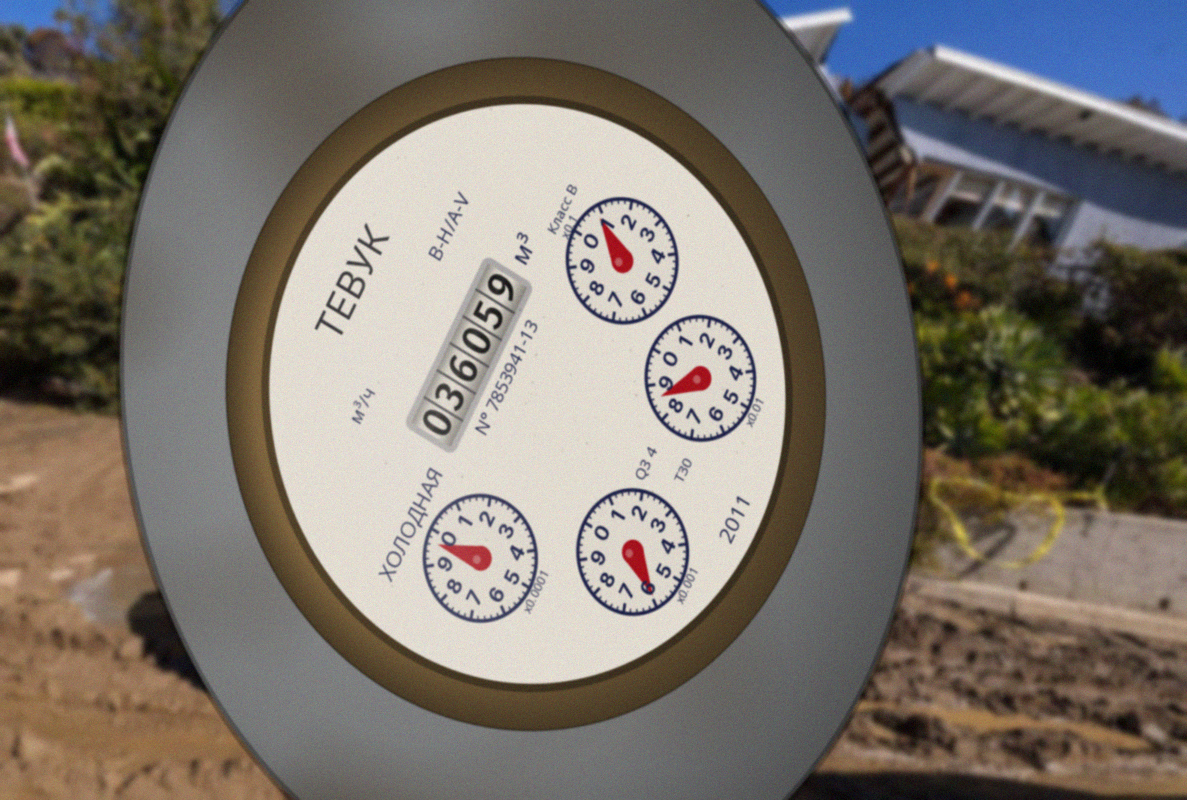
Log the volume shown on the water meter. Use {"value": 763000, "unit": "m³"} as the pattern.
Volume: {"value": 36059.0859, "unit": "m³"}
